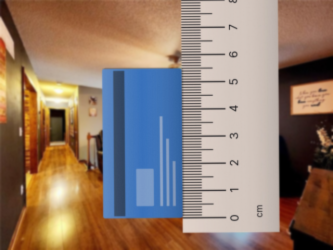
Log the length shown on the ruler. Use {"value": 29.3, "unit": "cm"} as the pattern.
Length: {"value": 5.5, "unit": "cm"}
